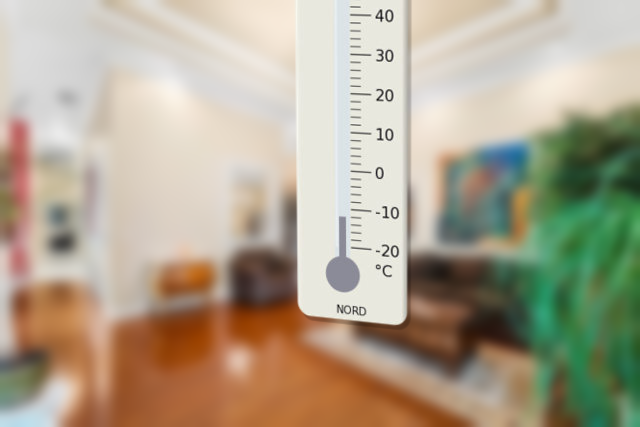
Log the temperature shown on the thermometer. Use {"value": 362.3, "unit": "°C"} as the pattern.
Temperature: {"value": -12, "unit": "°C"}
